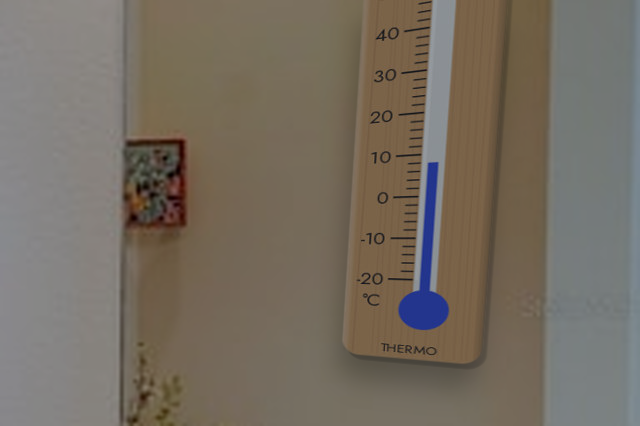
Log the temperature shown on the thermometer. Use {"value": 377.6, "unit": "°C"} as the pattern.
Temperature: {"value": 8, "unit": "°C"}
